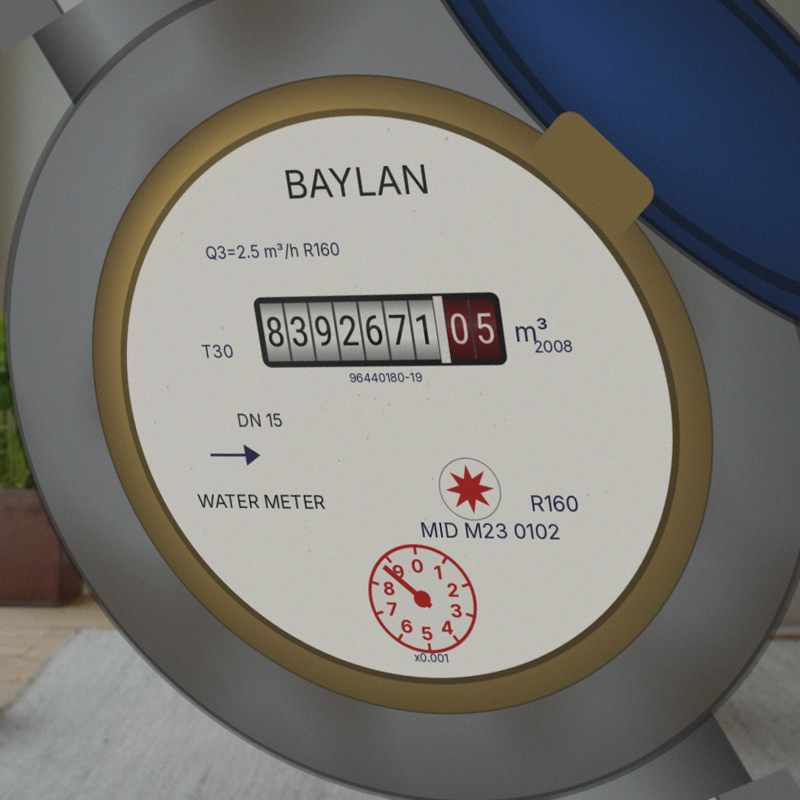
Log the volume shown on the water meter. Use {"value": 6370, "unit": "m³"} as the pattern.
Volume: {"value": 8392671.058, "unit": "m³"}
